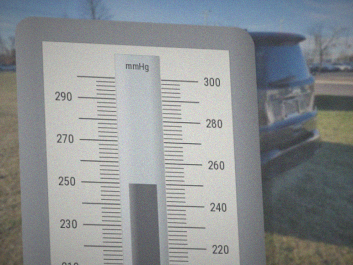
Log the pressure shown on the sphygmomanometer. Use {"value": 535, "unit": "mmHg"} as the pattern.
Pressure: {"value": 250, "unit": "mmHg"}
